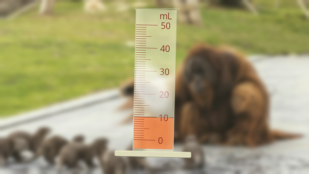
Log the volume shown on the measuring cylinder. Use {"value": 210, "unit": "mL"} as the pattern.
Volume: {"value": 10, "unit": "mL"}
